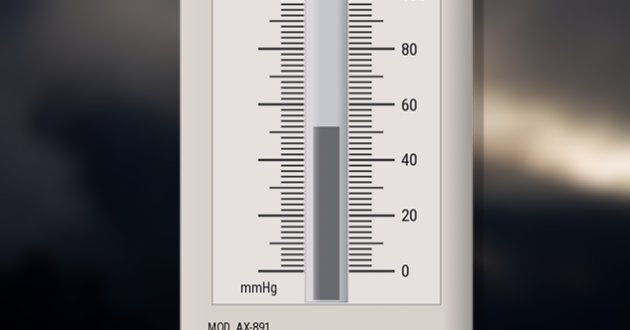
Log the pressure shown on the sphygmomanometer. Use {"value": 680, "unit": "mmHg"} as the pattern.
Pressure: {"value": 52, "unit": "mmHg"}
